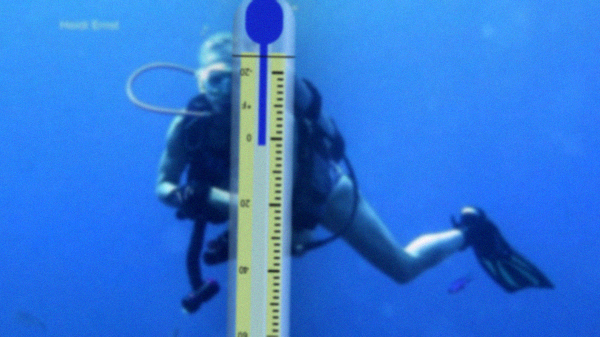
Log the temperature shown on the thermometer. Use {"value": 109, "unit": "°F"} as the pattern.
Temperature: {"value": 2, "unit": "°F"}
